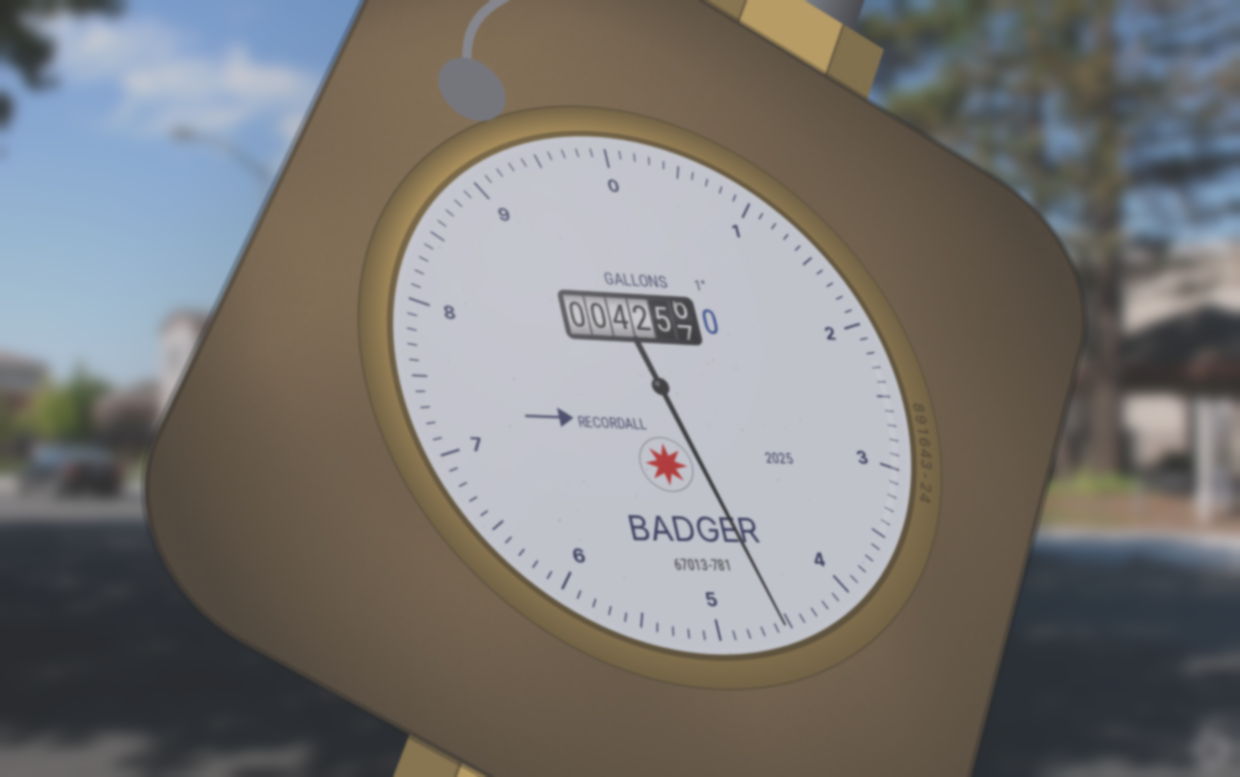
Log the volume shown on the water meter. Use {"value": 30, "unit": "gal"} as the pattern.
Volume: {"value": 42564.5, "unit": "gal"}
